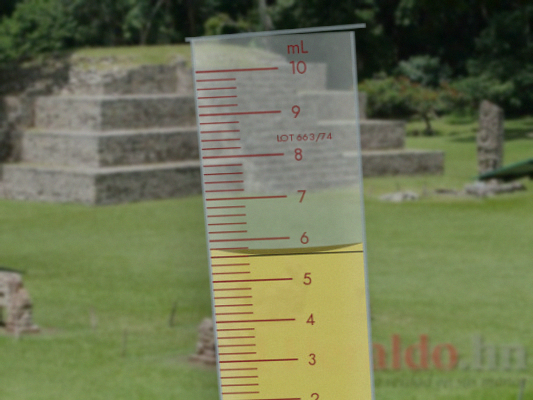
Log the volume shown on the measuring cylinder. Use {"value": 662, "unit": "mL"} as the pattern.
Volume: {"value": 5.6, "unit": "mL"}
